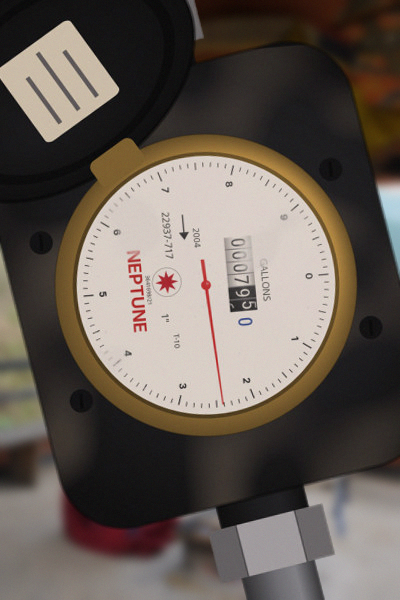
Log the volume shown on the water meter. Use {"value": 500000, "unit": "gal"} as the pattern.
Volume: {"value": 7952.4, "unit": "gal"}
